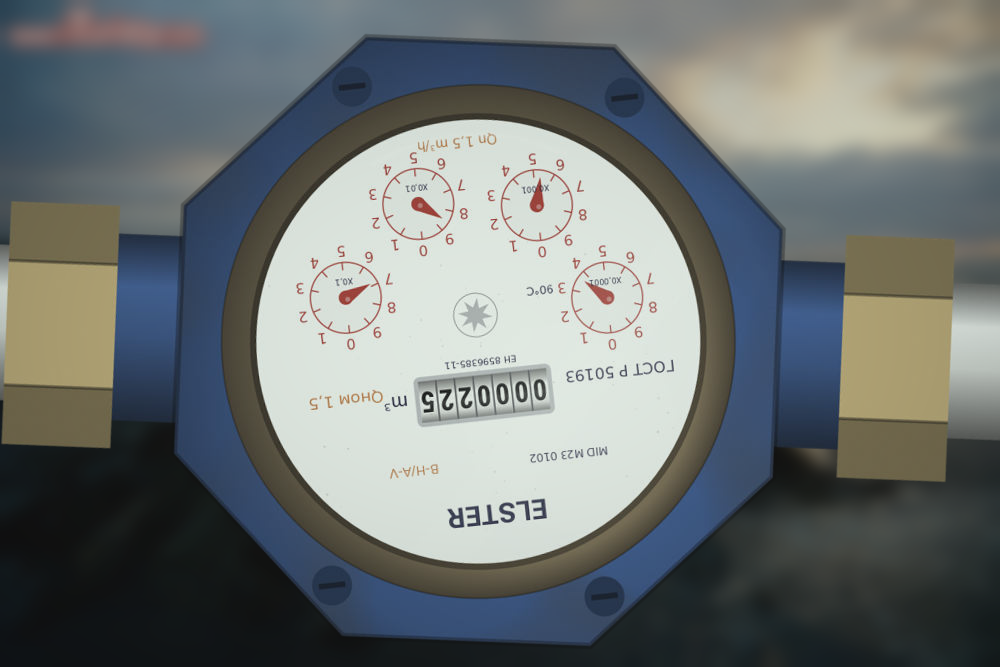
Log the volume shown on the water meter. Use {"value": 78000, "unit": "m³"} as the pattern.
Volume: {"value": 225.6853, "unit": "m³"}
